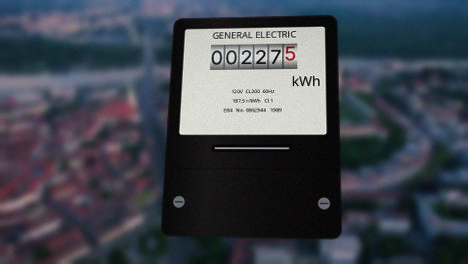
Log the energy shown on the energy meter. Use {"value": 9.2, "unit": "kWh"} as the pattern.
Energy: {"value": 227.5, "unit": "kWh"}
